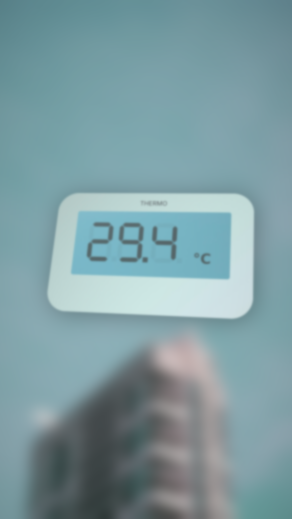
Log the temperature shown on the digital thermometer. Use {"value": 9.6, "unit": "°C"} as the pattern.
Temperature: {"value": 29.4, "unit": "°C"}
